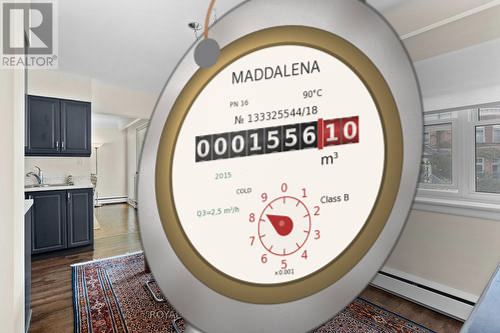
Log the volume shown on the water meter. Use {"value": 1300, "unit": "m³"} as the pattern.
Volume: {"value": 1556.108, "unit": "m³"}
